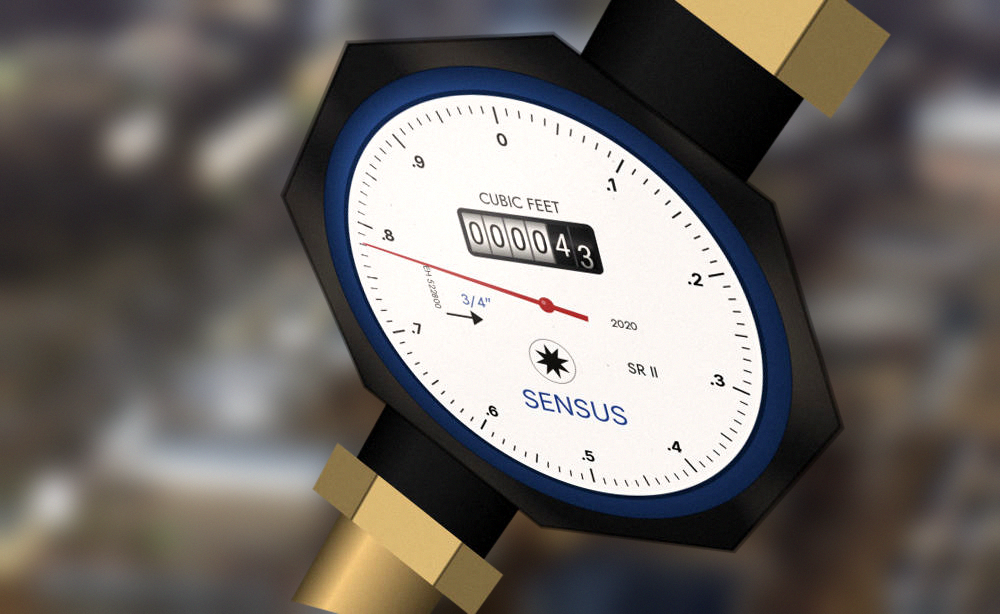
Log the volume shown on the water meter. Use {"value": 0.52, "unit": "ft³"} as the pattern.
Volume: {"value": 42.78, "unit": "ft³"}
